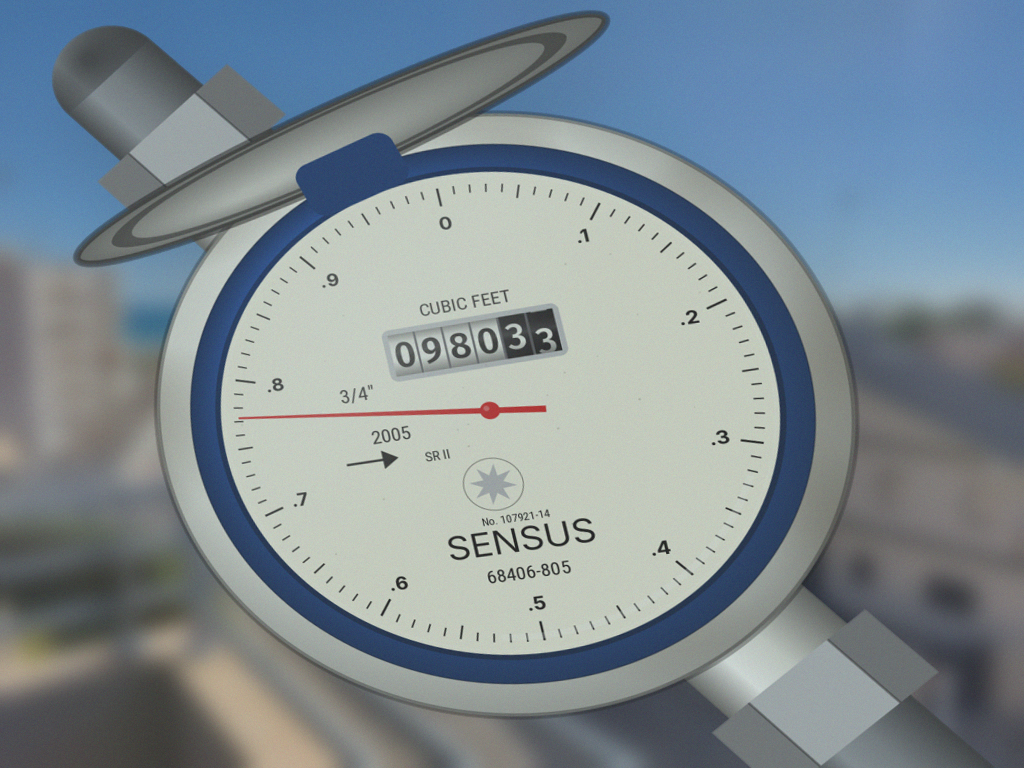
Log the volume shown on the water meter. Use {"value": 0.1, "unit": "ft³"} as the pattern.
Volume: {"value": 98032.77, "unit": "ft³"}
